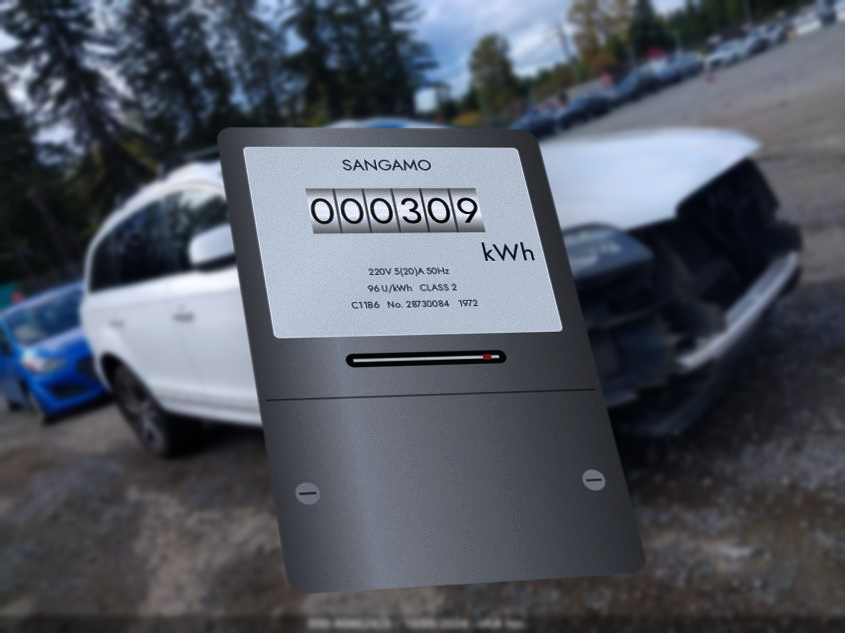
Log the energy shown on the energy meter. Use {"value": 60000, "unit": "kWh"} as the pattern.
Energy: {"value": 309, "unit": "kWh"}
